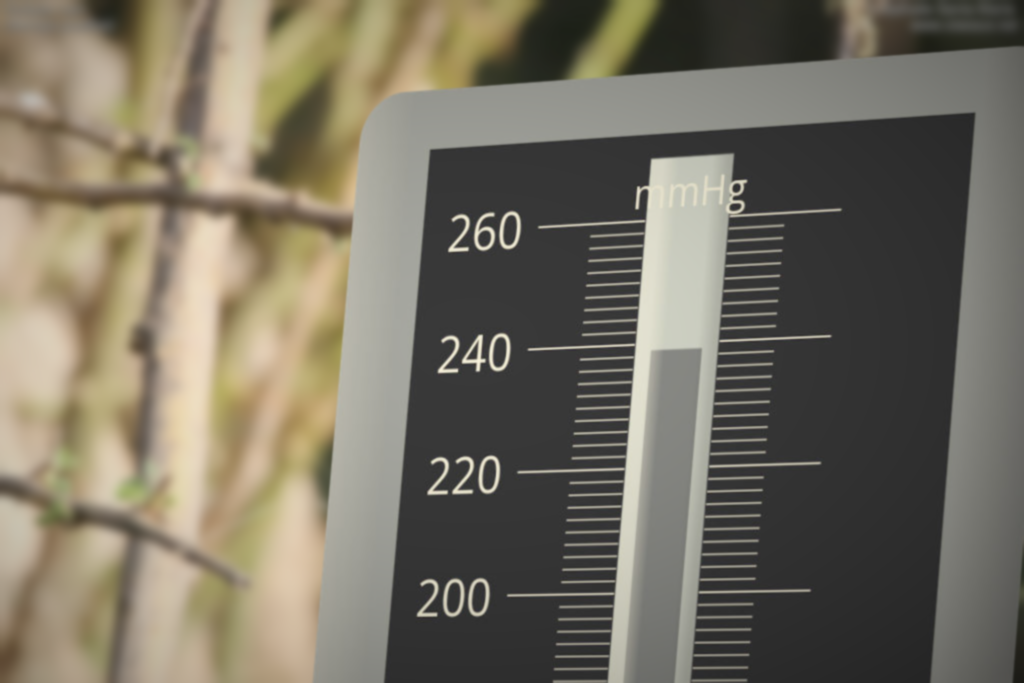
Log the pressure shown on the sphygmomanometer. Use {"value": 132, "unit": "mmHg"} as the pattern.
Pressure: {"value": 239, "unit": "mmHg"}
